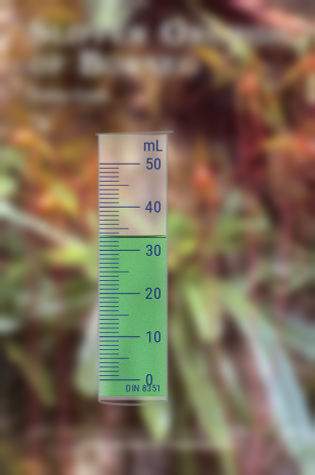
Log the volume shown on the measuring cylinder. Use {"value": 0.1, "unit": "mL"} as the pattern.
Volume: {"value": 33, "unit": "mL"}
